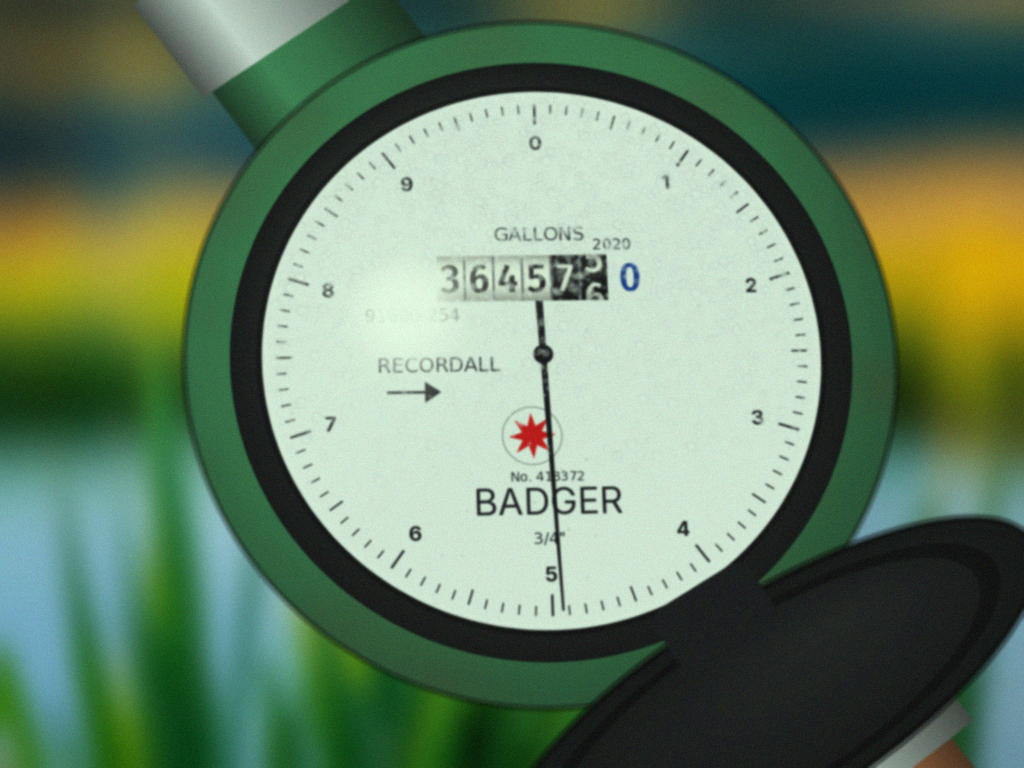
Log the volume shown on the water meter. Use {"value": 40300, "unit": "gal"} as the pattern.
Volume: {"value": 3645754.9, "unit": "gal"}
